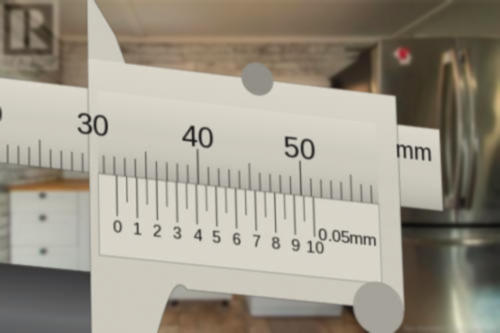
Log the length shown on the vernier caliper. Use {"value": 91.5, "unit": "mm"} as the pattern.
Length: {"value": 32.2, "unit": "mm"}
